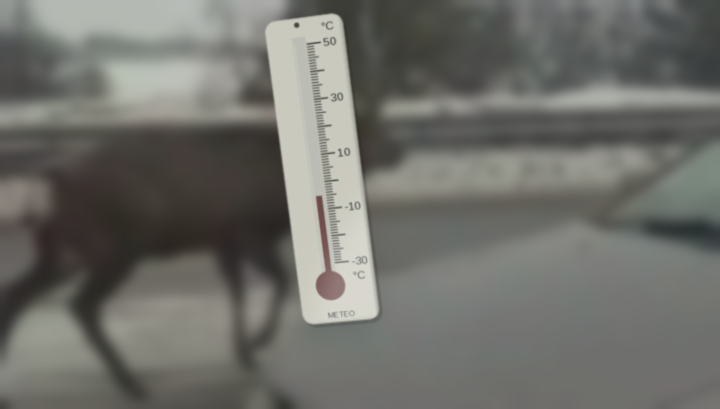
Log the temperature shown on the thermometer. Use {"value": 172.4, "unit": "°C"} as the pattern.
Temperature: {"value": -5, "unit": "°C"}
